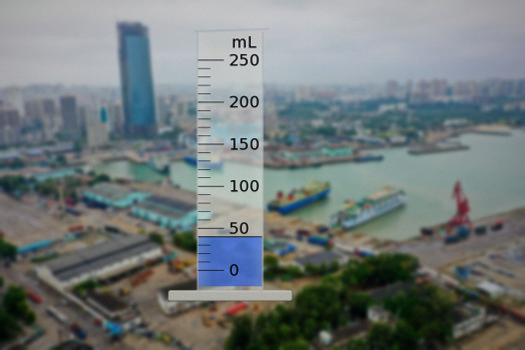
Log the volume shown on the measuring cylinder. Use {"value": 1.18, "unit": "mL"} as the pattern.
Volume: {"value": 40, "unit": "mL"}
